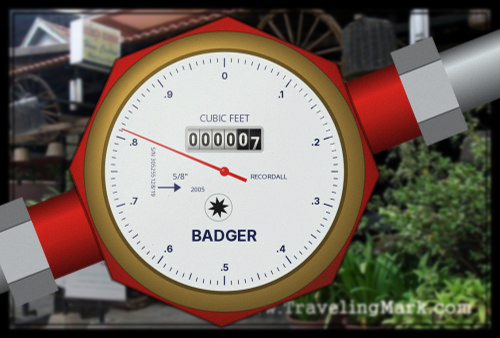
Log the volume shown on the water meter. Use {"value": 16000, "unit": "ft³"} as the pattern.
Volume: {"value": 6.81, "unit": "ft³"}
